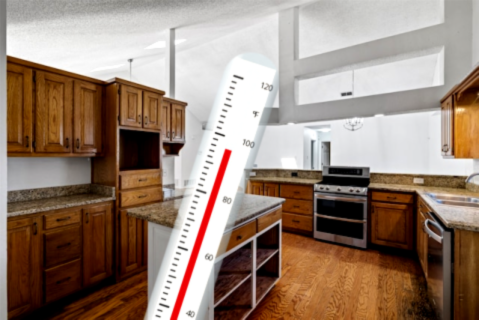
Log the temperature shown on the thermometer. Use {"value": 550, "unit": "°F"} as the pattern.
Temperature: {"value": 96, "unit": "°F"}
